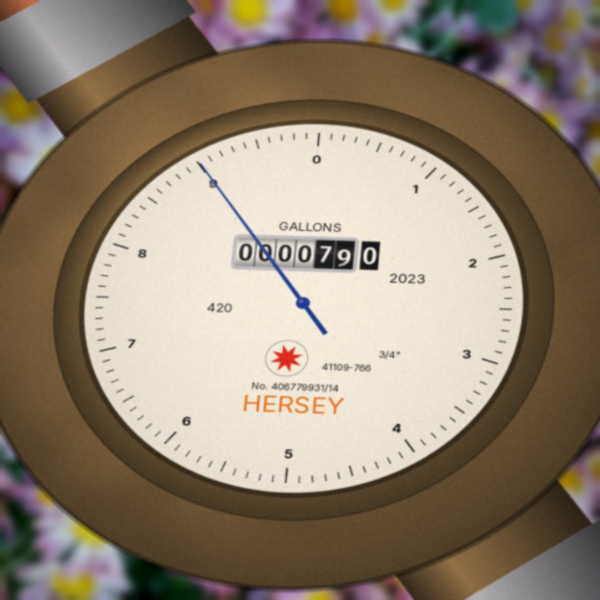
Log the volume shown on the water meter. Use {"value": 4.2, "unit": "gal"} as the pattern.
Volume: {"value": 789.0, "unit": "gal"}
